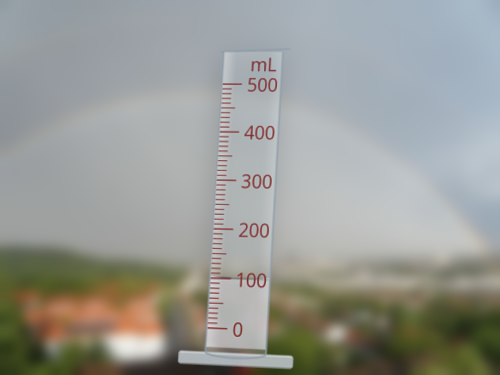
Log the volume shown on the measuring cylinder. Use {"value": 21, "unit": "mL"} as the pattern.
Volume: {"value": 100, "unit": "mL"}
